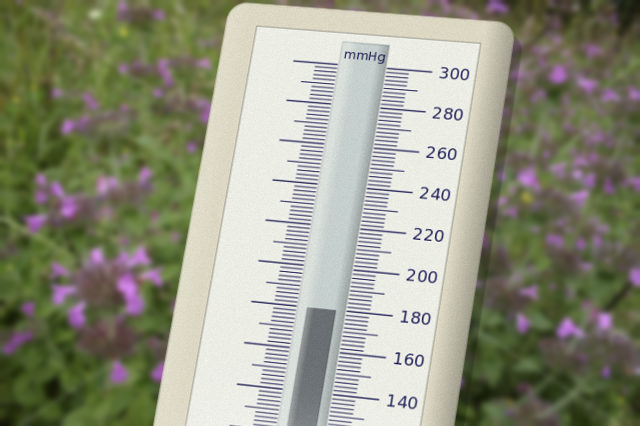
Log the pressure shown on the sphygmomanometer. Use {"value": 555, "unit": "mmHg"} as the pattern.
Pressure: {"value": 180, "unit": "mmHg"}
